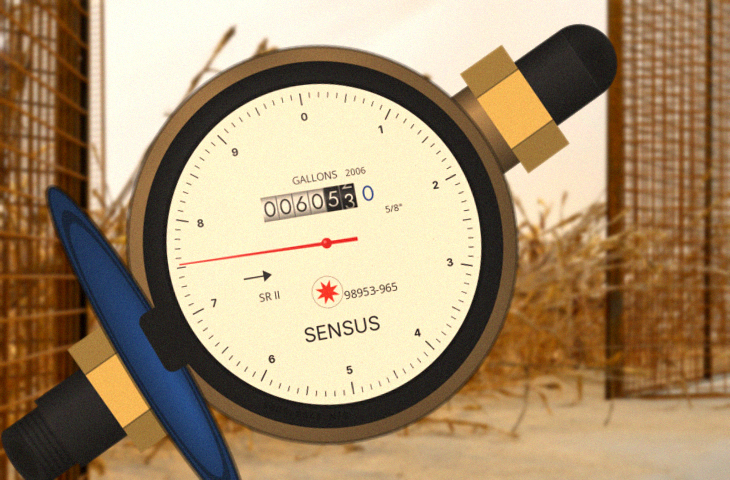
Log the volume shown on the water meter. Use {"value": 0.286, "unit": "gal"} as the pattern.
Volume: {"value": 60527.5, "unit": "gal"}
